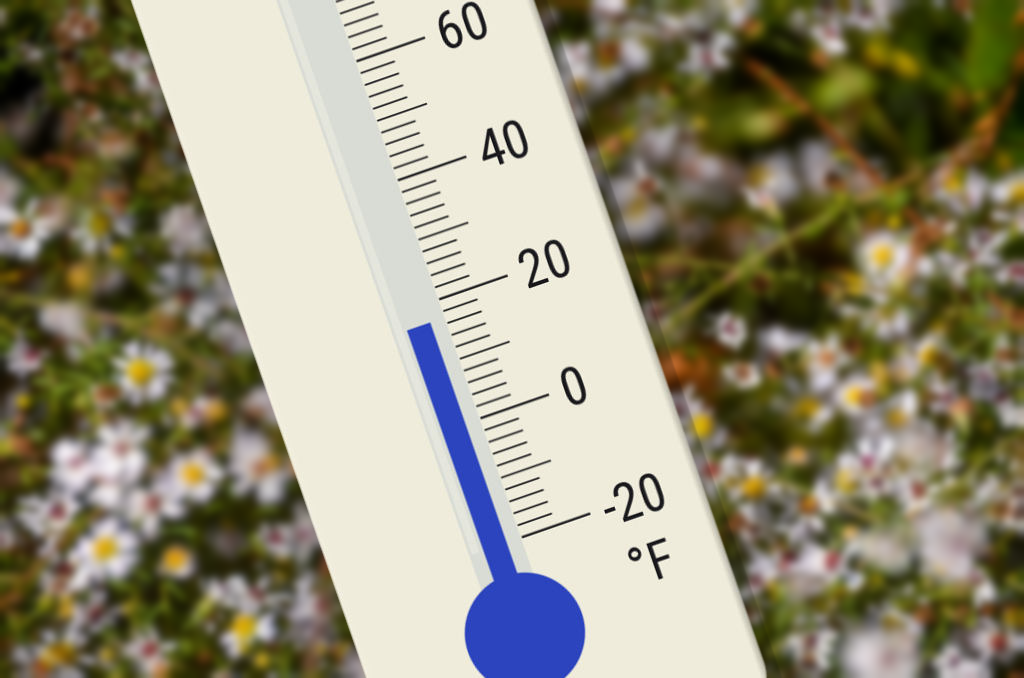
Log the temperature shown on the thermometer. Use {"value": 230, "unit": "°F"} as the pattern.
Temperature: {"value": 17, "unit": "°F"}
